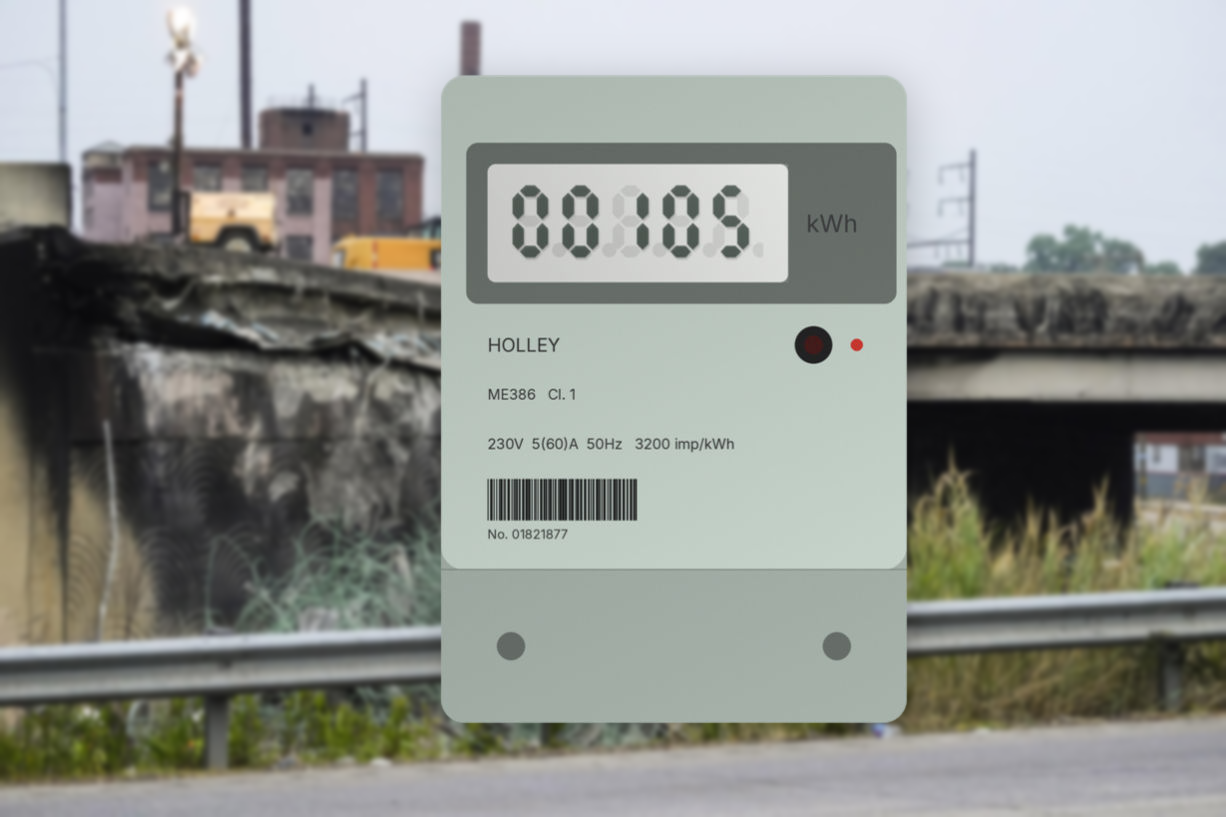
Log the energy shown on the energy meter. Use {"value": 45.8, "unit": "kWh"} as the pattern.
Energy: {"value": 105, "unit": "kWh"}
